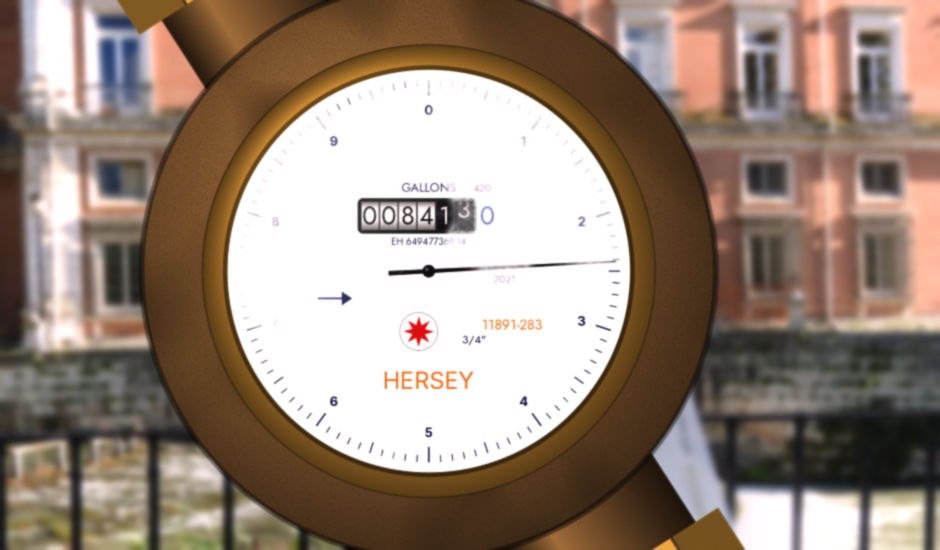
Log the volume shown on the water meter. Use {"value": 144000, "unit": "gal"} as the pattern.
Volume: {"value": 84132.4, "unit": "gal"}
